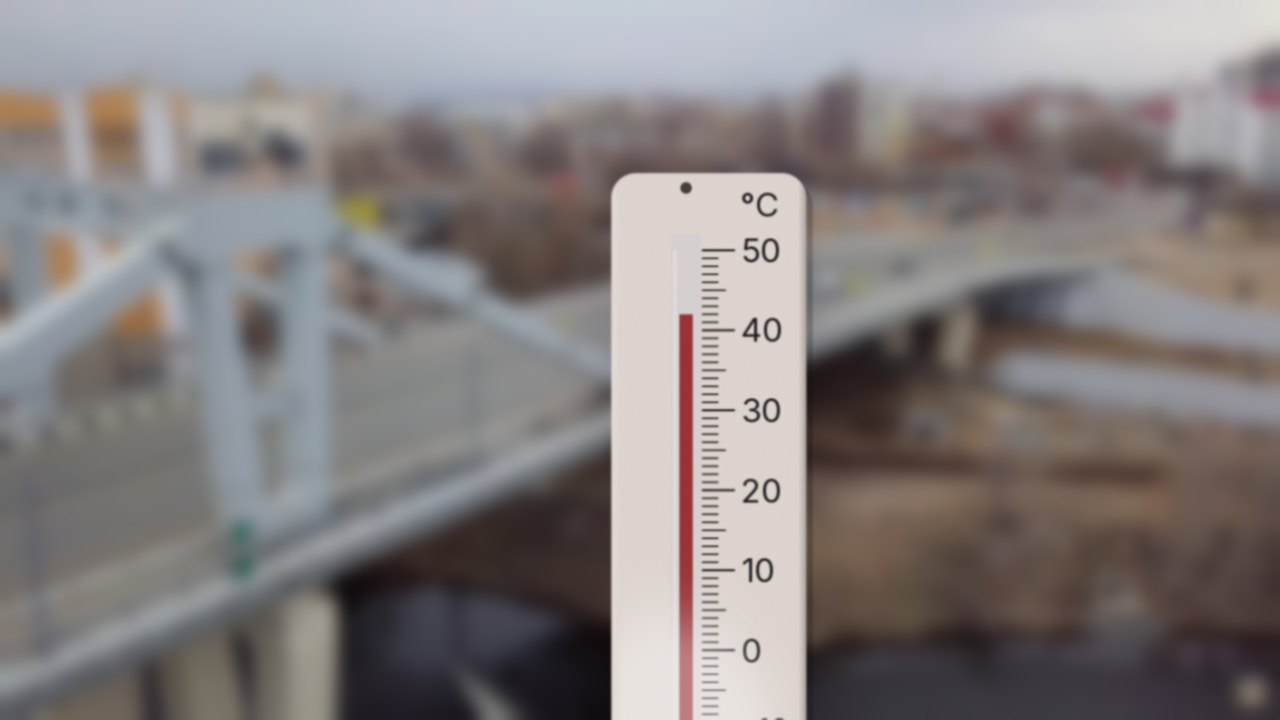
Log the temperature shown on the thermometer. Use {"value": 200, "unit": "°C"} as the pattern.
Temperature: {"value": 42, "unit": "°C"}
